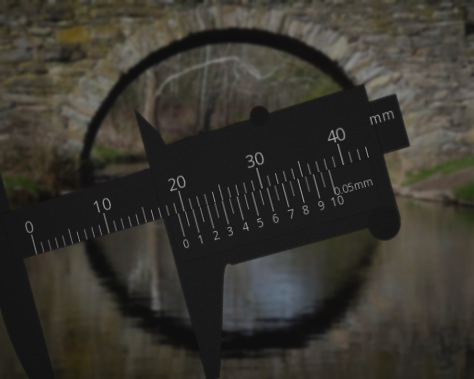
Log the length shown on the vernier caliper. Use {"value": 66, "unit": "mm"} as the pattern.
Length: {"value": 19.2, "unit": "mm"}
